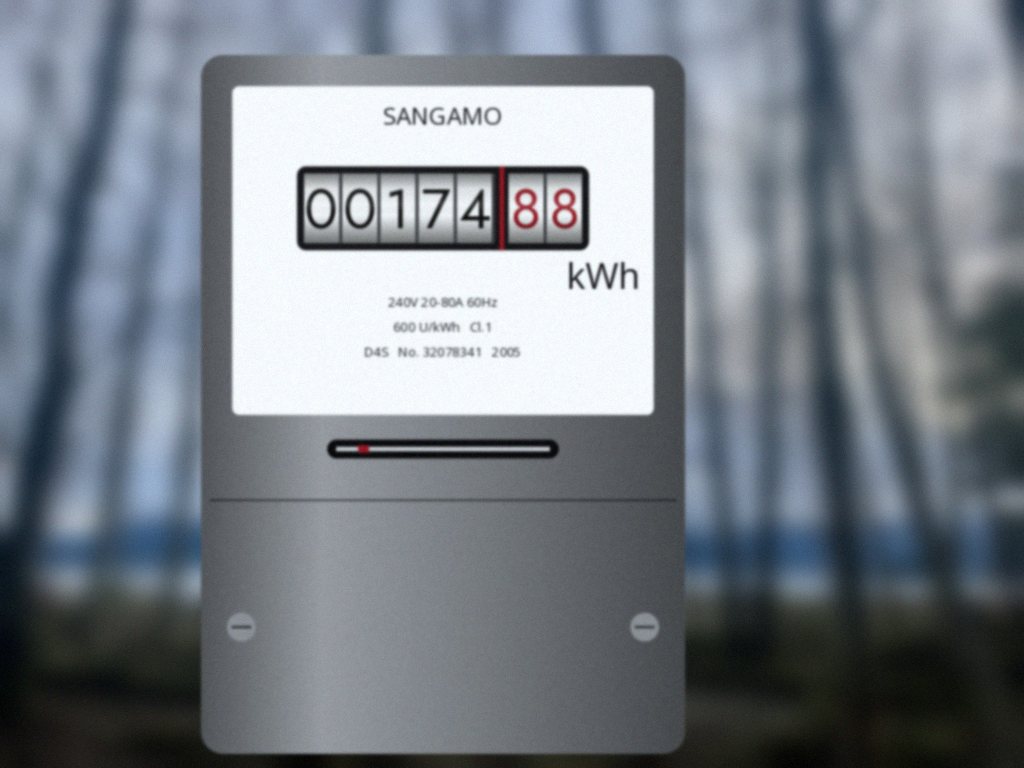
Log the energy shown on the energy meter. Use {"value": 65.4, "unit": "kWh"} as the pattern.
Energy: {"value": 174.88, "unit": "kWh"}
